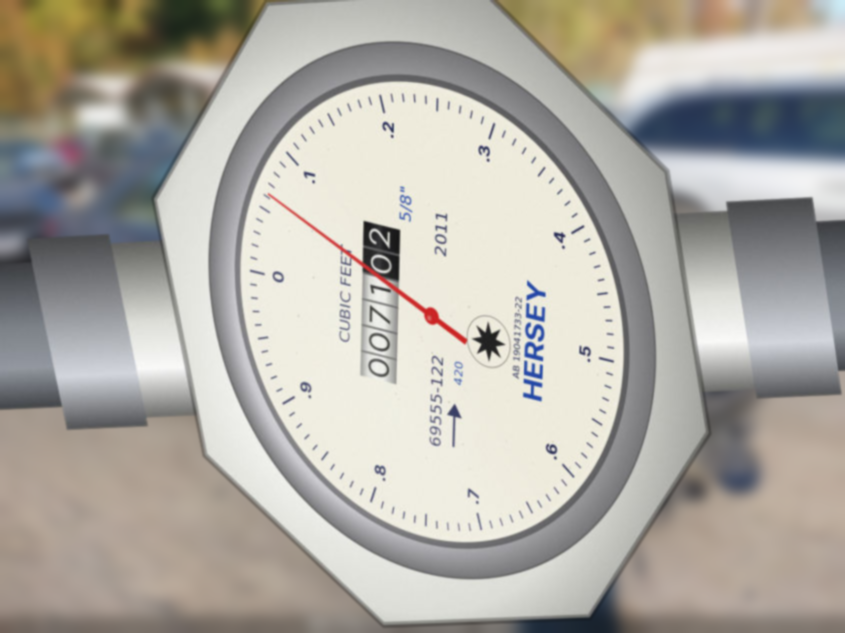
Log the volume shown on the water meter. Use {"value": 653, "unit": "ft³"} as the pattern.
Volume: {"value": 7102.06, "unit": "ft³"}
